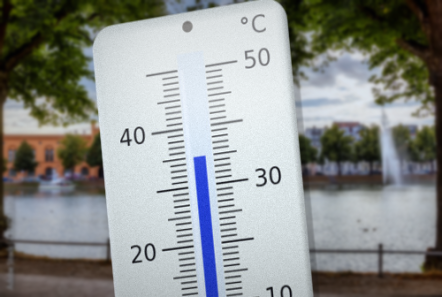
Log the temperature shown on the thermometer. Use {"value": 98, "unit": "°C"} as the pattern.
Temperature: {"value": 35, "unit": "°C"}
